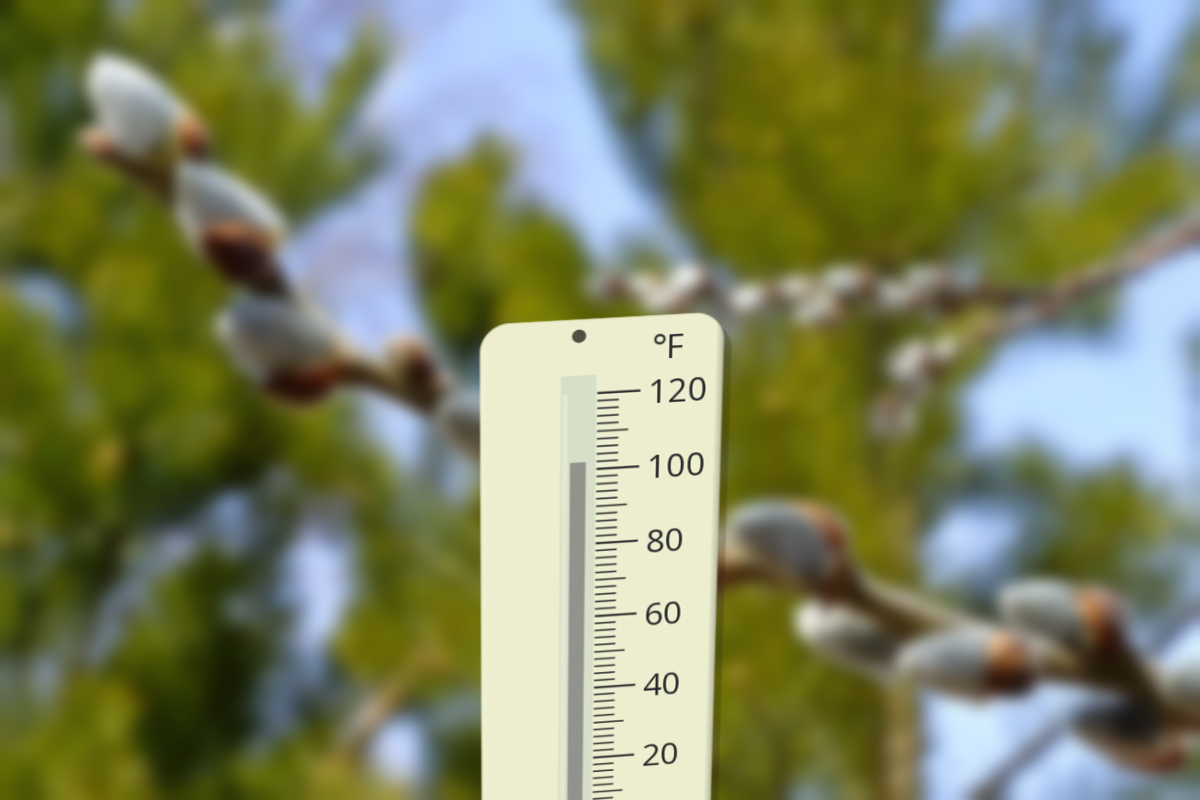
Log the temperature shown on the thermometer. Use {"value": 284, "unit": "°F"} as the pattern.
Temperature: {"value": 102, "unit": "°F"}
